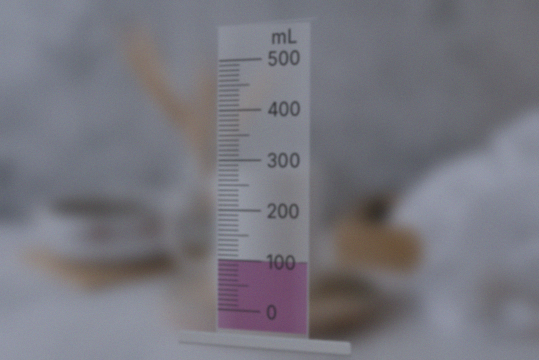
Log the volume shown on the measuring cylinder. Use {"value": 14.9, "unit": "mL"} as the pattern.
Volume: {"value": 100, "unit": "mL"}
